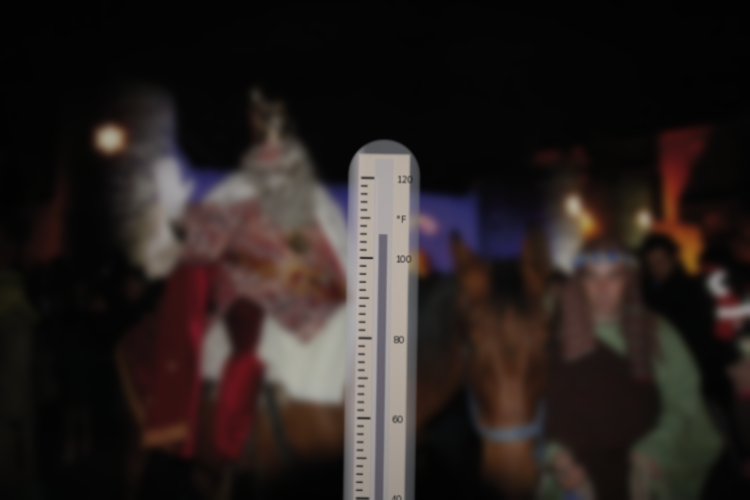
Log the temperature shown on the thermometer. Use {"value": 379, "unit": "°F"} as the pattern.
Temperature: {"value": 106, "unit": "°F"}
